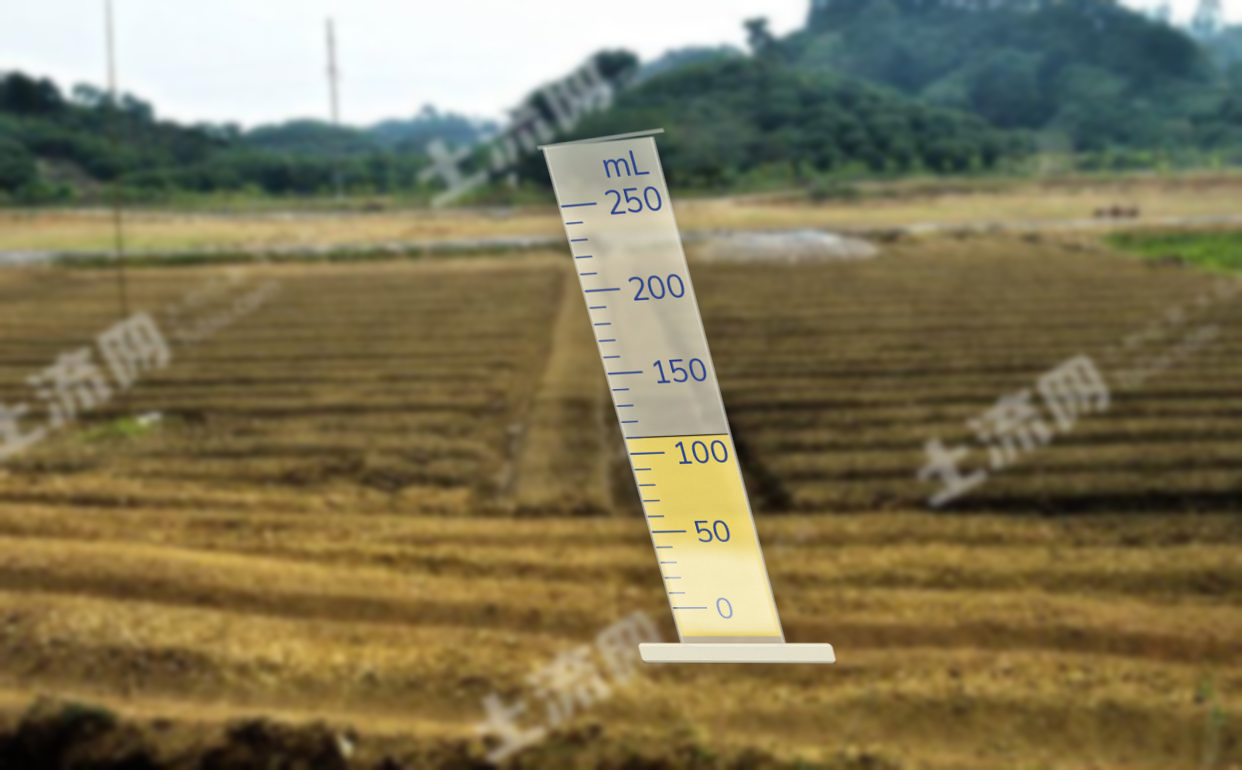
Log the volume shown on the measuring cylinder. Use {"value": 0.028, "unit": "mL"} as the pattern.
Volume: {"value": 110, "unit": "mL"}
